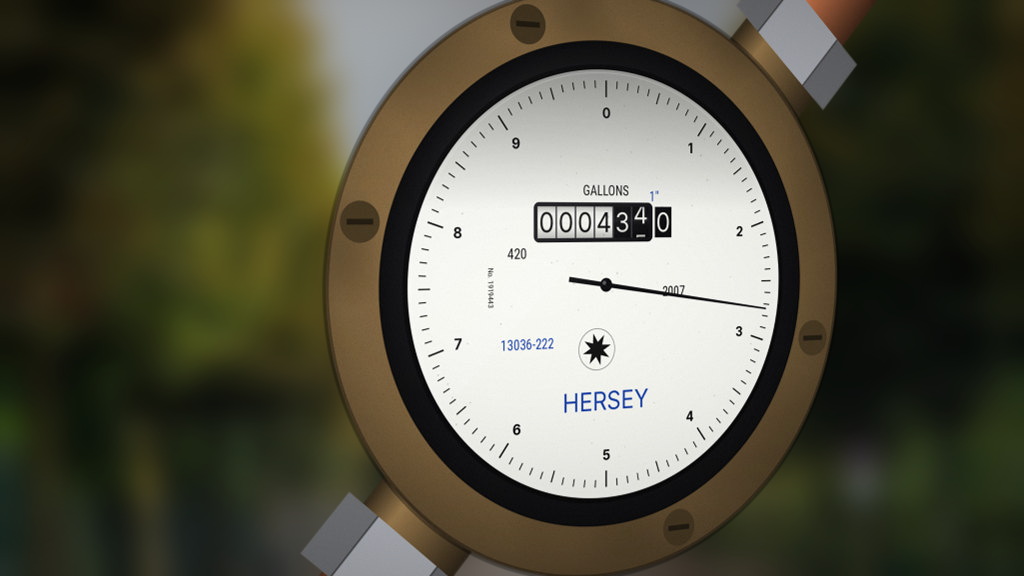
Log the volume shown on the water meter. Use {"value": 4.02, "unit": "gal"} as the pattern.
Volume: {"value": 4342.7, "unit": "gal"}
